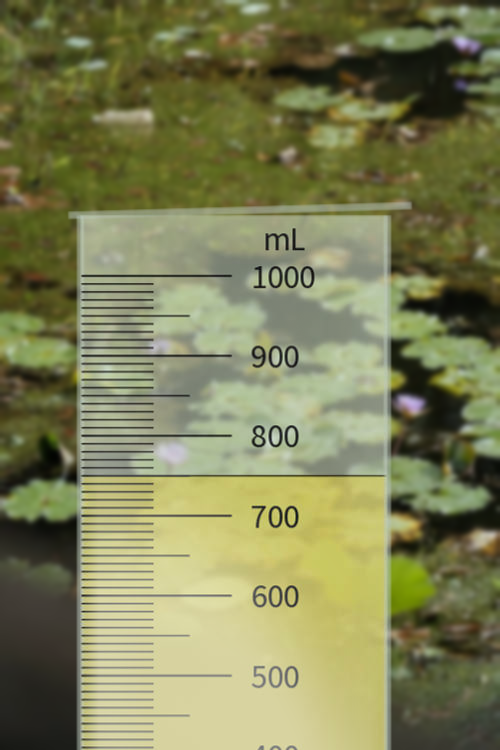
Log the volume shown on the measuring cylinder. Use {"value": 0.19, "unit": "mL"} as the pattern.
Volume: {"value": 750, "unit": "mL"}
